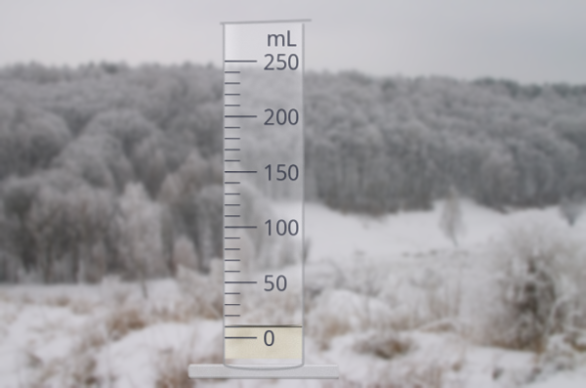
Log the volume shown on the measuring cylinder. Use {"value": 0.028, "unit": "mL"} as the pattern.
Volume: {"value": 10, "unit": "mL"}
